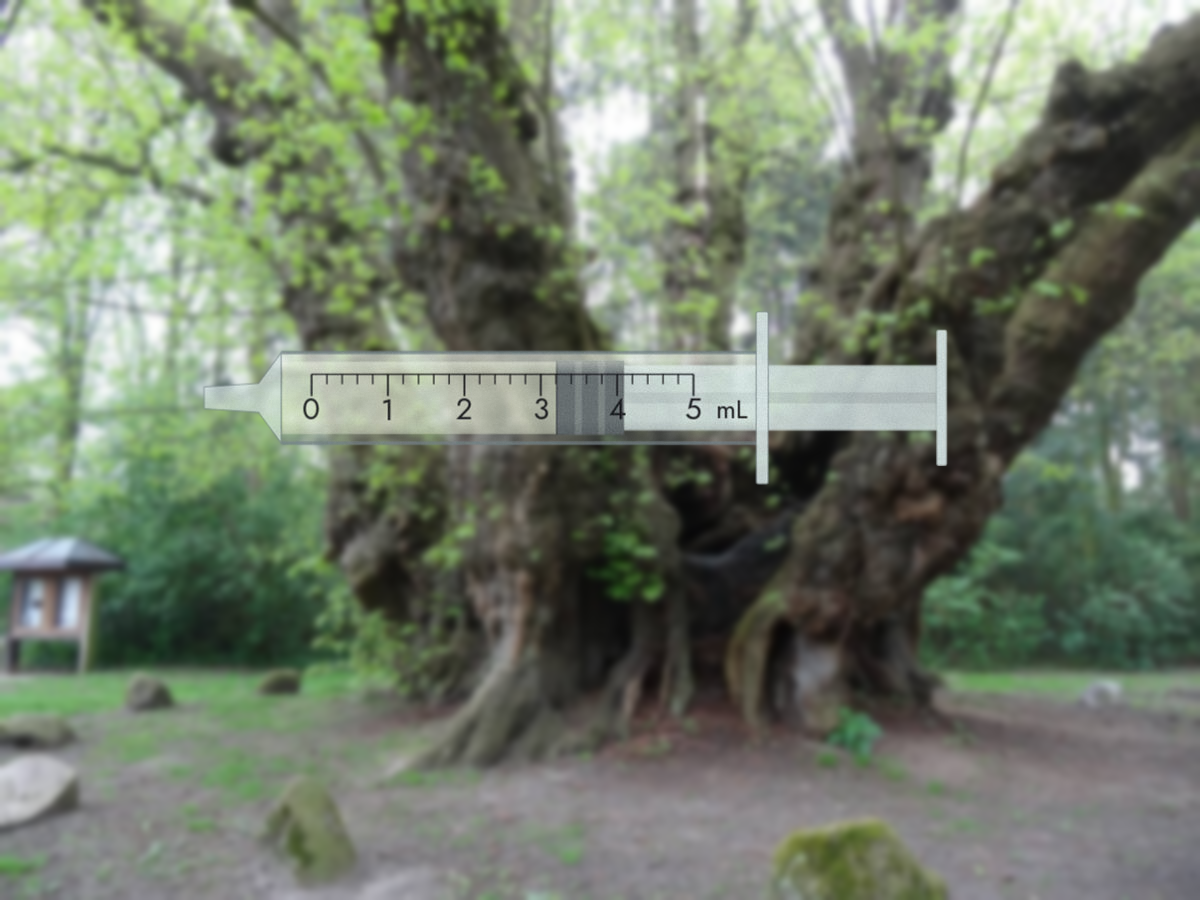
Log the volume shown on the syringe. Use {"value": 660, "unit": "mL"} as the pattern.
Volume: {"value": 3.2, "unit": "mL"}
